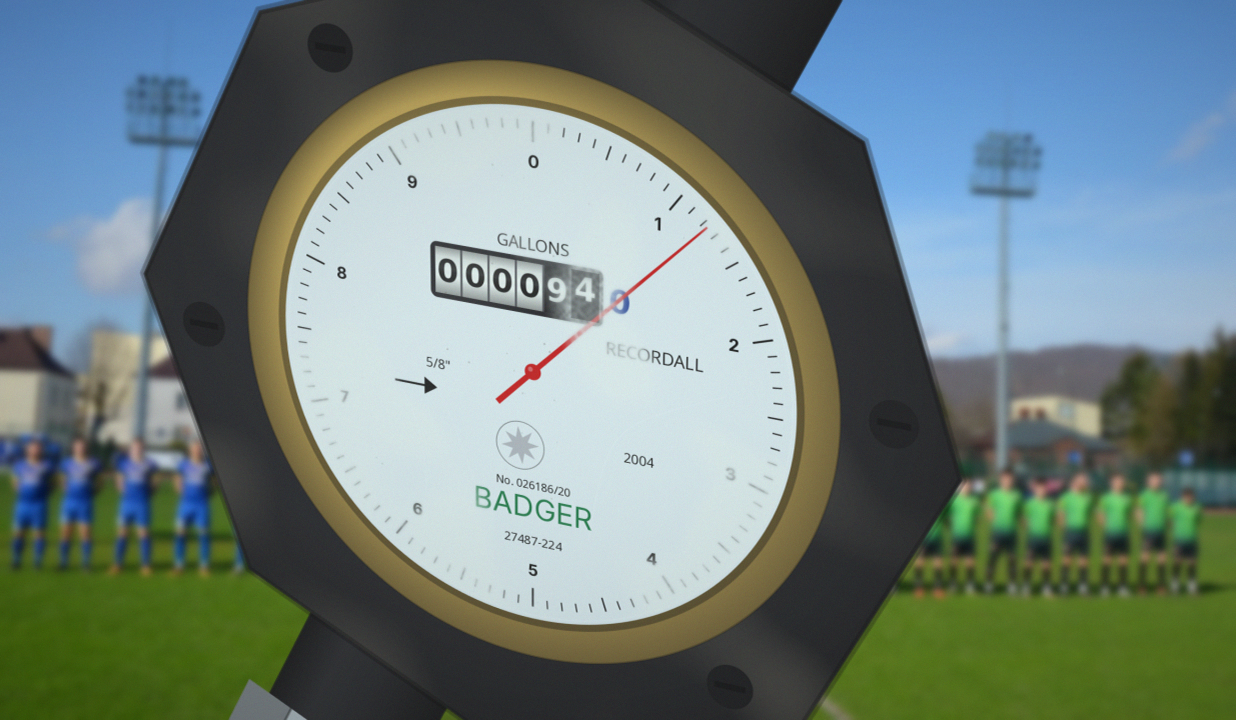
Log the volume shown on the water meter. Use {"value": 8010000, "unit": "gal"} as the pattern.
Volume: {"value": 941.2, "unit": "gal"}
